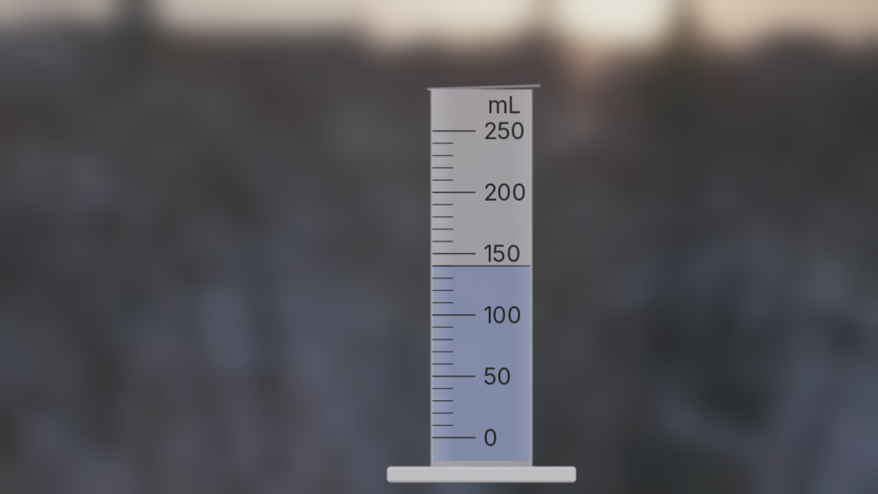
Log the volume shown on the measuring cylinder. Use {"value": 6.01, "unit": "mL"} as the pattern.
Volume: {"value": 140, "unit": "mL"}
